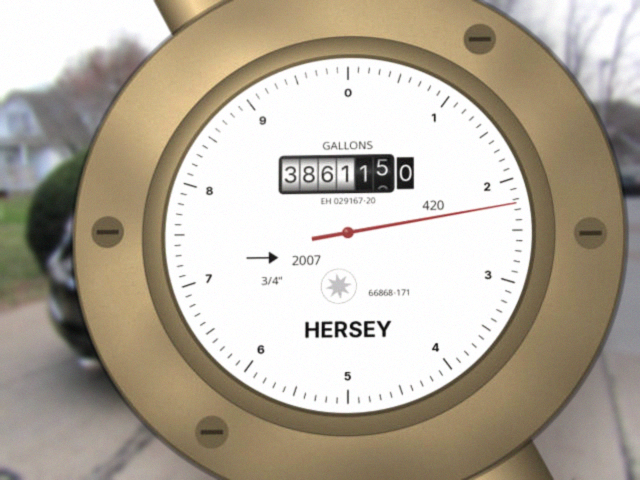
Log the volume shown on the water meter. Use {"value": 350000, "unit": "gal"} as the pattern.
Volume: {"value": 3861152.2, "unit": "gal"}
